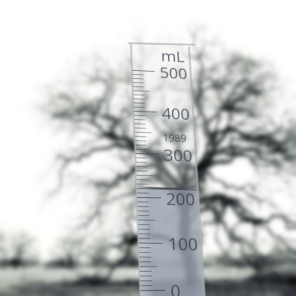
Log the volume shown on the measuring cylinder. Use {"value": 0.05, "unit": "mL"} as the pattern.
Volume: {"value": 220, "unit": "mL"}
